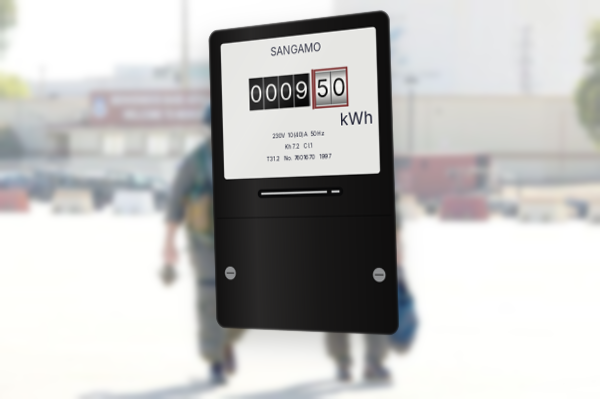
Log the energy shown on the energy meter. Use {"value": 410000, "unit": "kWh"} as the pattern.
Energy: {"value": 9.50, "unit": "kWh"}
